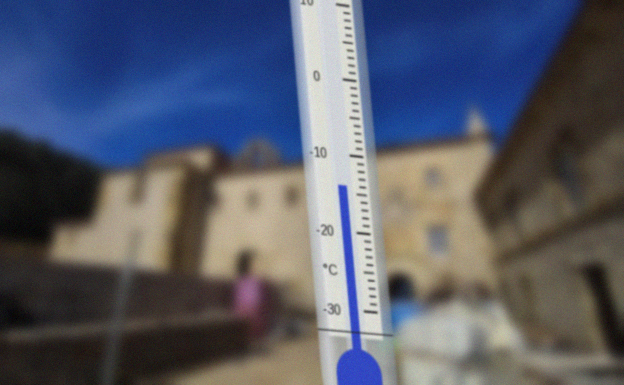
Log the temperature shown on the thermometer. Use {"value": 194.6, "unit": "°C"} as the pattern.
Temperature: {"value": -14, "unit": "°C"}
